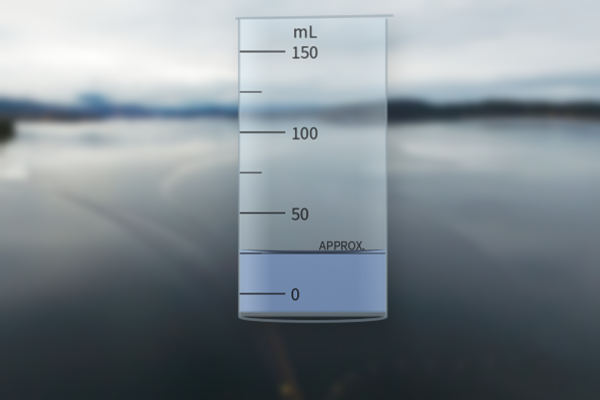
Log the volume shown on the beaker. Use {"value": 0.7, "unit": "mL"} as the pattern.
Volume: {"value": 25, "unit": "mL"}
